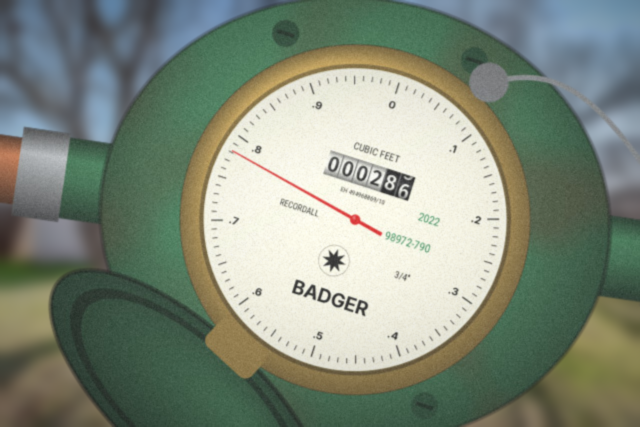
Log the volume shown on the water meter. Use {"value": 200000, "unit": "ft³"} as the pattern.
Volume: {"value": 285.78, "unit": "ft³"}
